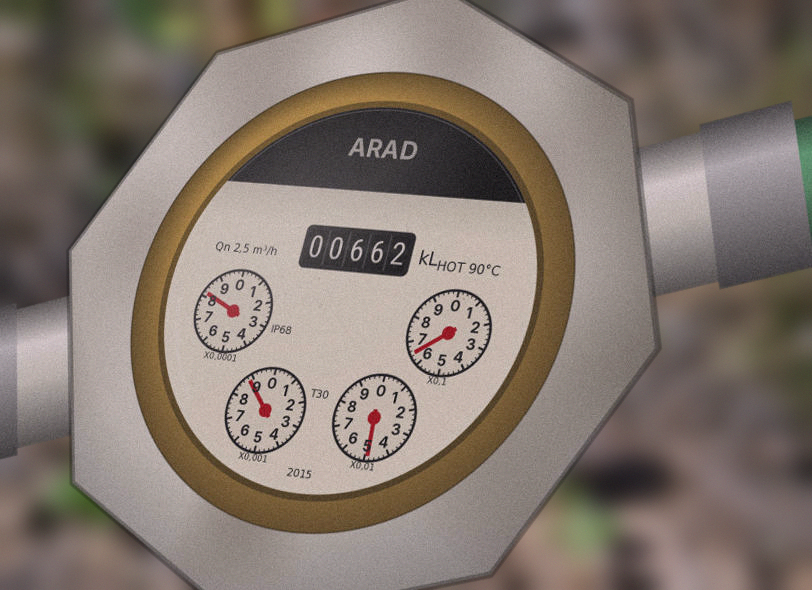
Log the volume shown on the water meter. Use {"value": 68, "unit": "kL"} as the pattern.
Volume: {"value": 662.6488, "unit": "kL"}
